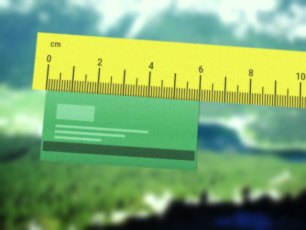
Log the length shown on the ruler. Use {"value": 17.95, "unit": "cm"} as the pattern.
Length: {"value": 6, "unit": "cm"}
